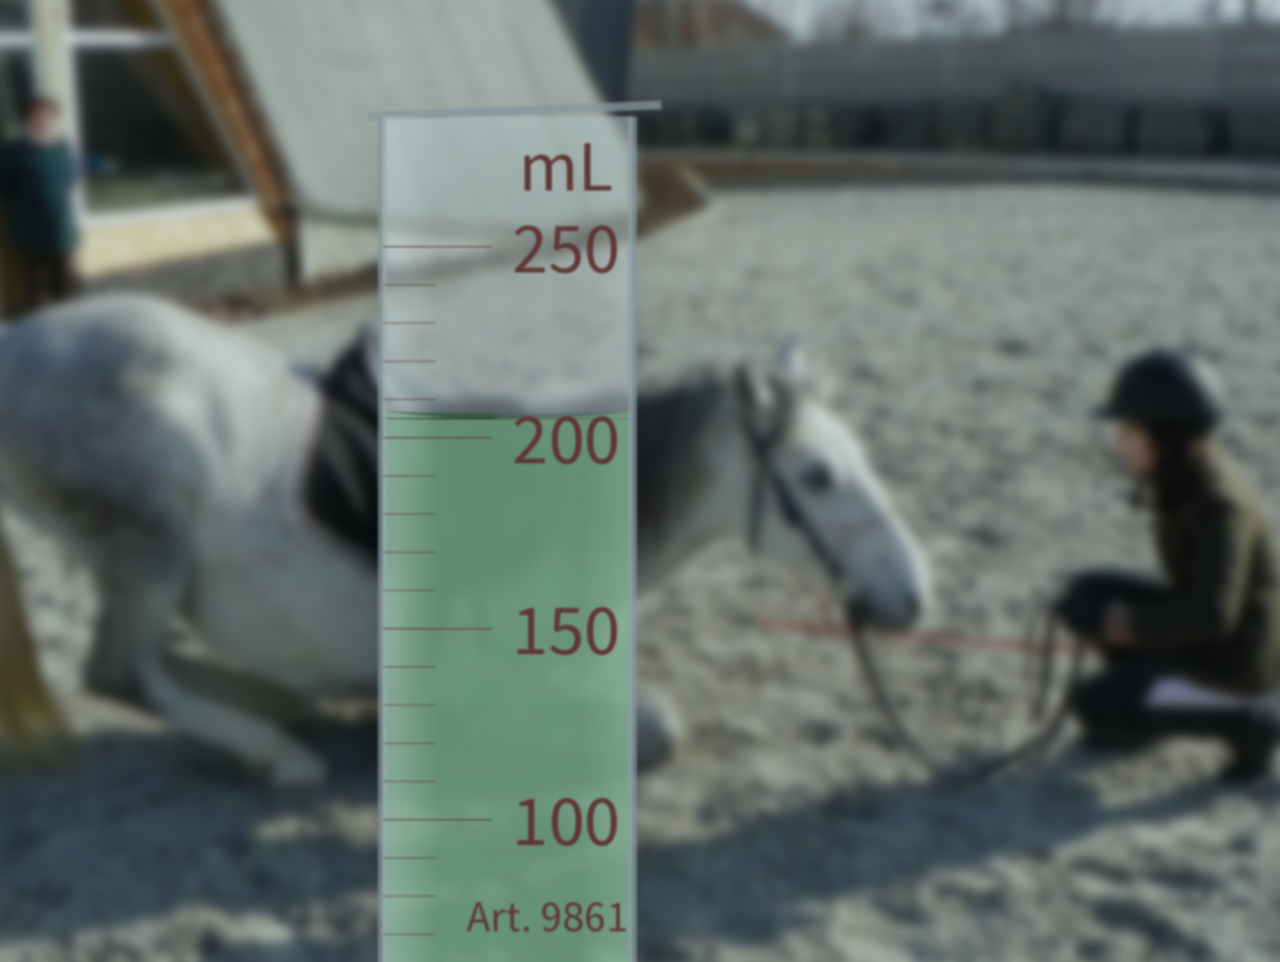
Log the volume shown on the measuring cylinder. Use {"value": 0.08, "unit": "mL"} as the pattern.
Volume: {"value": 205, "unit": "mL"}
